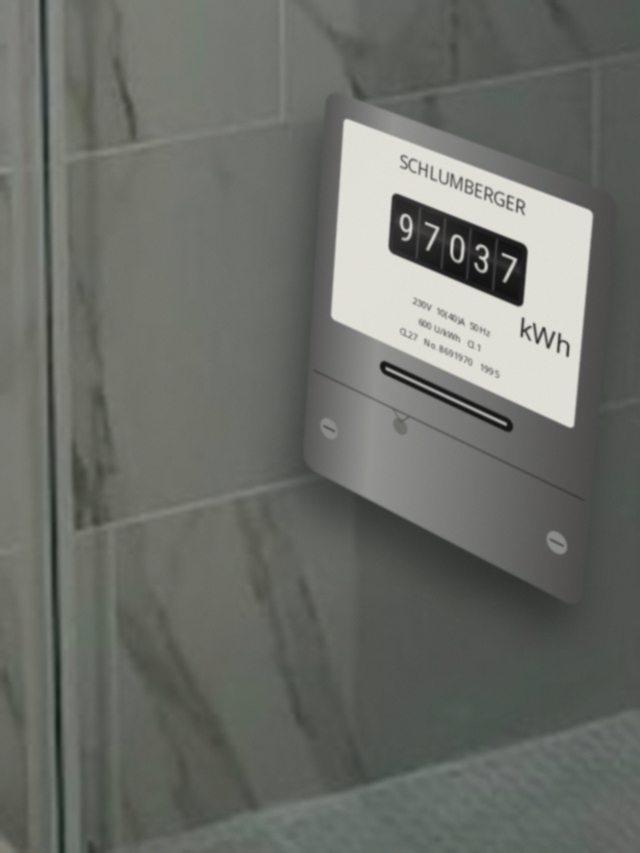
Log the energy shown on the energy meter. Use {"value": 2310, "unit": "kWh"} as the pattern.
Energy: {"value": 97037, "unit": "kWh"}
